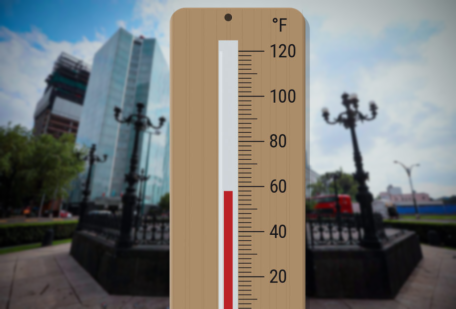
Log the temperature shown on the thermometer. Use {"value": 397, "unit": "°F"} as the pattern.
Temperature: {"value": 58, "unit": "°F"}
